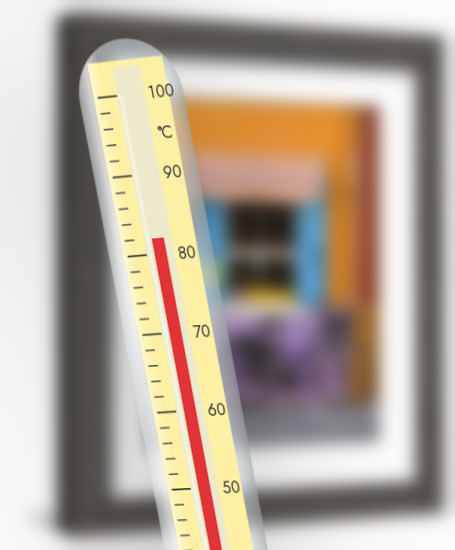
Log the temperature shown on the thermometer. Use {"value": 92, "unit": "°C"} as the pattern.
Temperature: {"value": 82, "unit": "°C"}
